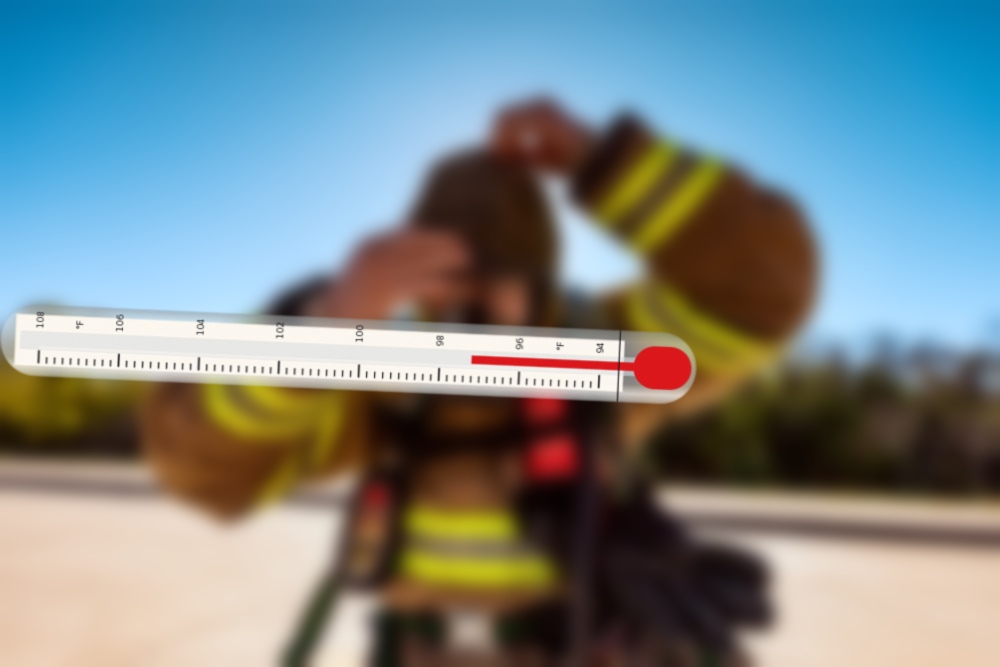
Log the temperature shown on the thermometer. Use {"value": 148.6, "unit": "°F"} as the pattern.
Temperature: {"value": 97.2, "unit": "°F"}
